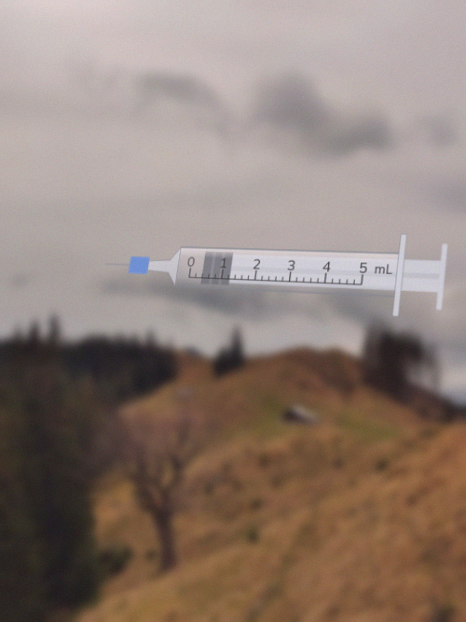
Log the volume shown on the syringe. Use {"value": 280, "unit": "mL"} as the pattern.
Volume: {"value": 0.4, "unit": "mL"}
